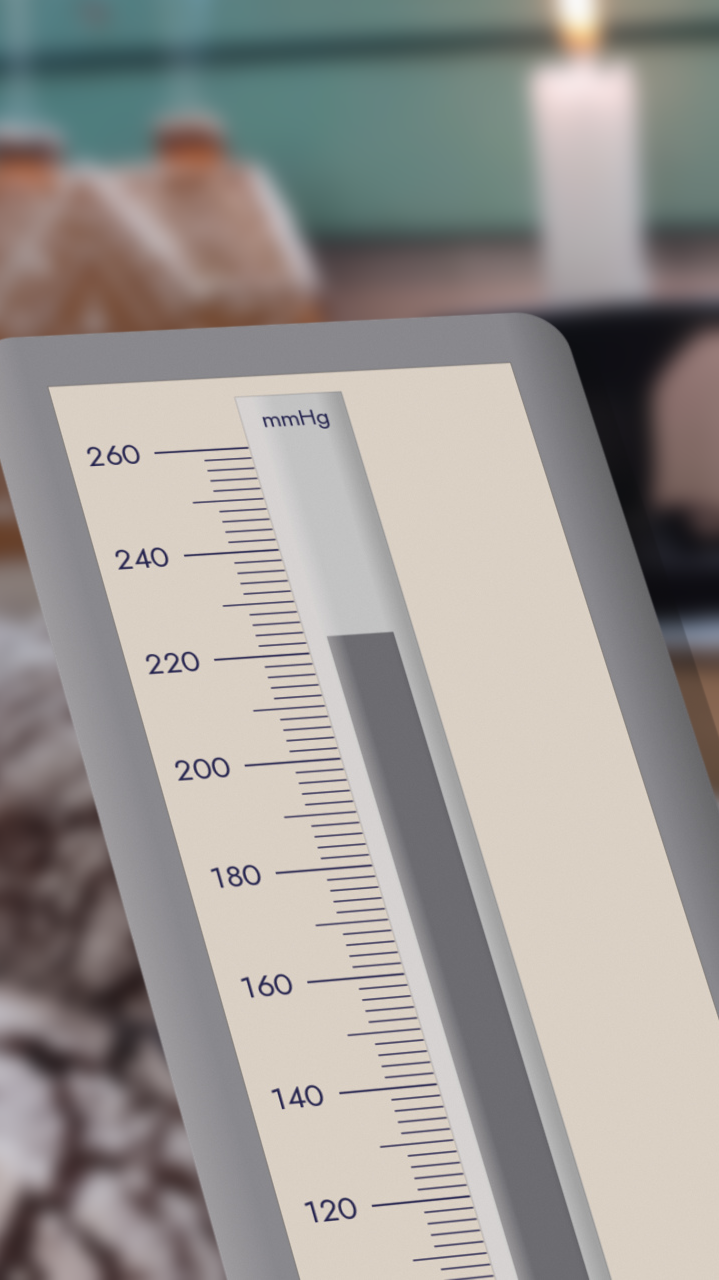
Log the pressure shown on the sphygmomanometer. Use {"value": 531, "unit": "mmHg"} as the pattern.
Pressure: {"value": 223, "unit": "mmHg"}
